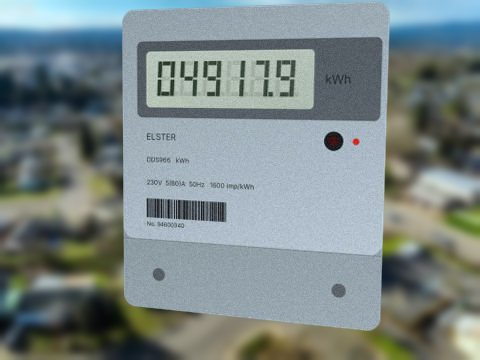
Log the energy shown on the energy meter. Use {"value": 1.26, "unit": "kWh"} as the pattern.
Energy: {"value": 4917.9, "unit": "kWh"}
